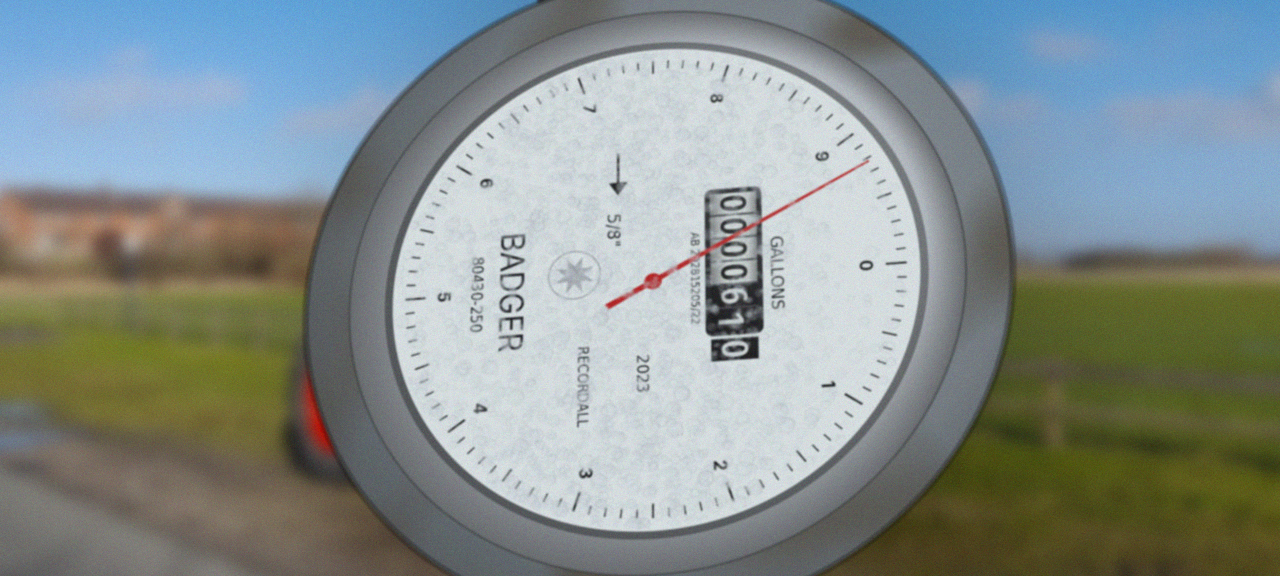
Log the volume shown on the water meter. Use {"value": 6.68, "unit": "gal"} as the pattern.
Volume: {"value": 609.2, "unit": "gal"}
